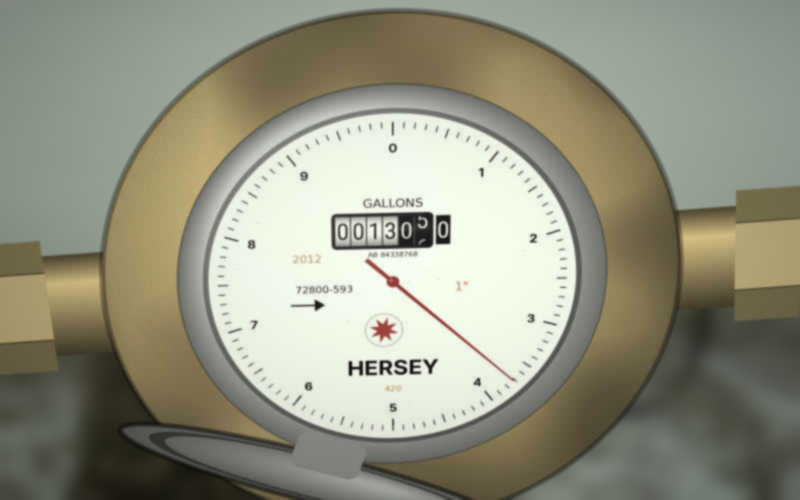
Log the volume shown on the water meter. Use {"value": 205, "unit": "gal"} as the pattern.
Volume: {"value": 13053.7, "unit": "gal"}
